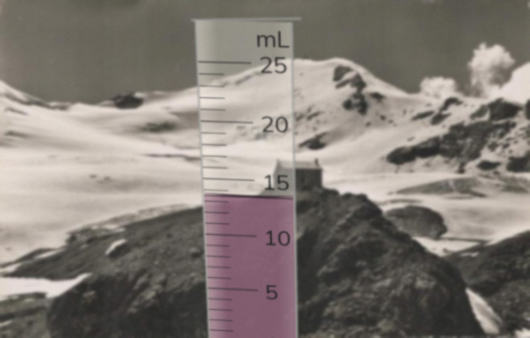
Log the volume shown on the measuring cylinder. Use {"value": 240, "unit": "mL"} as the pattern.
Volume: {"value": 13.5, "unit": "mL"}
